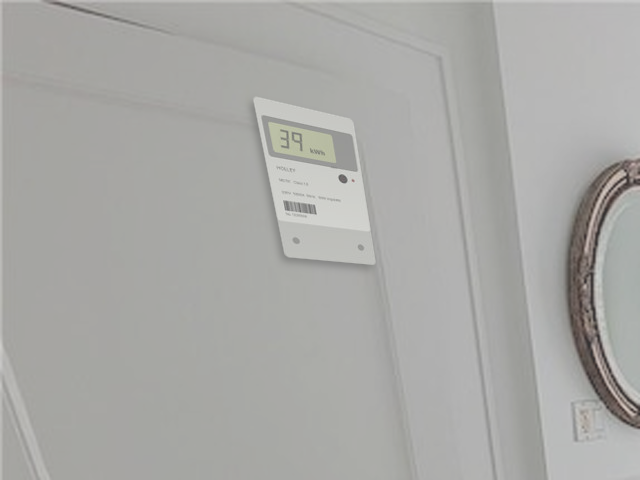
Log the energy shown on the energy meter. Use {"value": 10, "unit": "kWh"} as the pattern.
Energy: {"value": 39, "unit": "kWh"}
